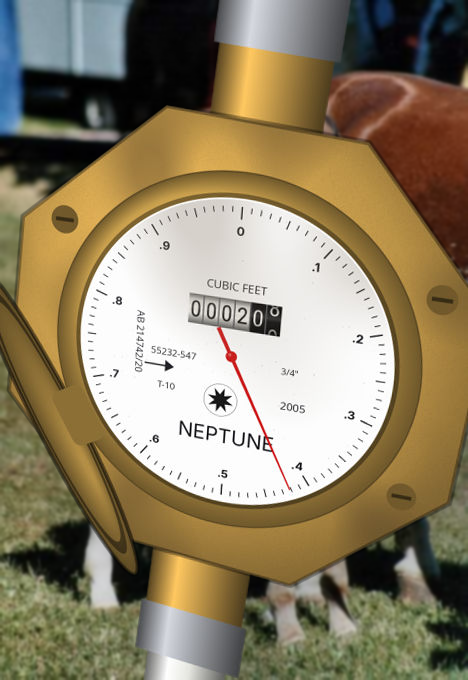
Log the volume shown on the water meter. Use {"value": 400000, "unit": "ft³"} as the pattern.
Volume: {"value": 208.42, "unit": "ft³"}
